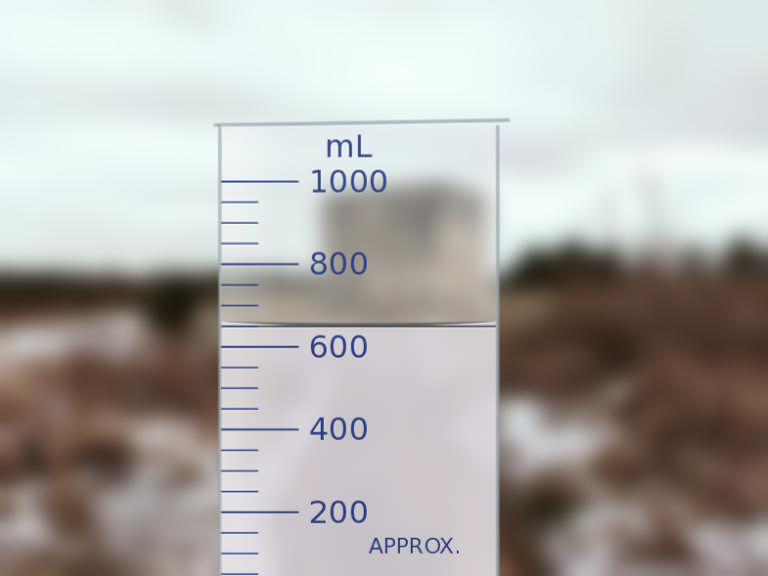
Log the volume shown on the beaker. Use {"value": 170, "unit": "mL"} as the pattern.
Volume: {"value": 650, "unit": "mL"}
